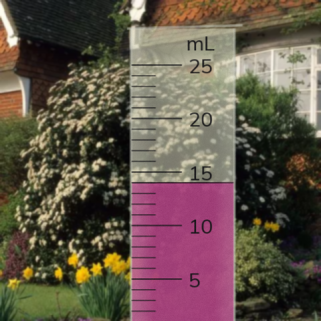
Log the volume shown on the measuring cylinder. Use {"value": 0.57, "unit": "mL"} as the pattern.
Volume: {"value": 14, "unit": "mL"}
